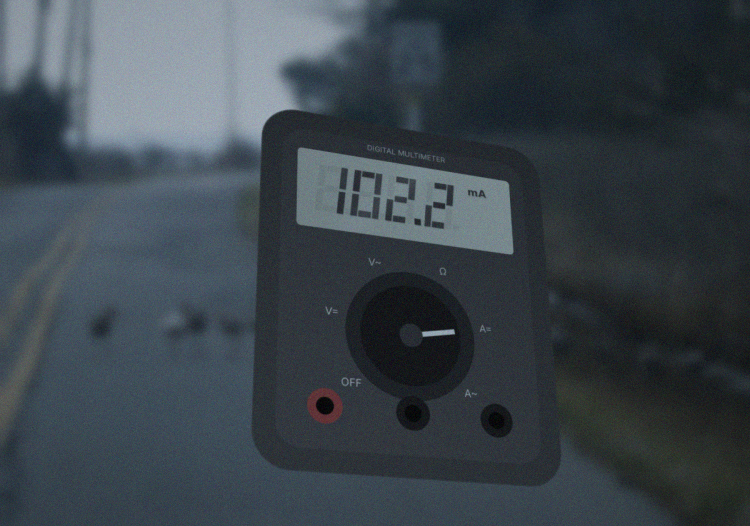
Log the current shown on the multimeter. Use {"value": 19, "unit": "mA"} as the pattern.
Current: {"value": 102.2, "unit": "mA"}
